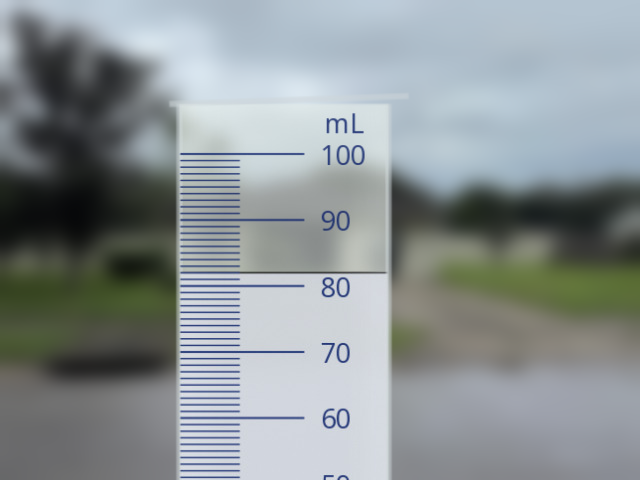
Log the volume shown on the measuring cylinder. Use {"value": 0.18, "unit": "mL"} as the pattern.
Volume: {"value": 82, "unit": "mL"}
